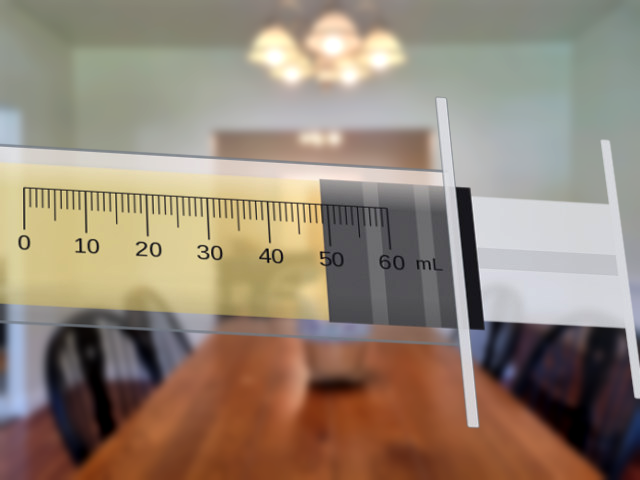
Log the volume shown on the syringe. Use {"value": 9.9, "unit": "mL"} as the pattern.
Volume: {"value": 49, "unit": "mL"}
